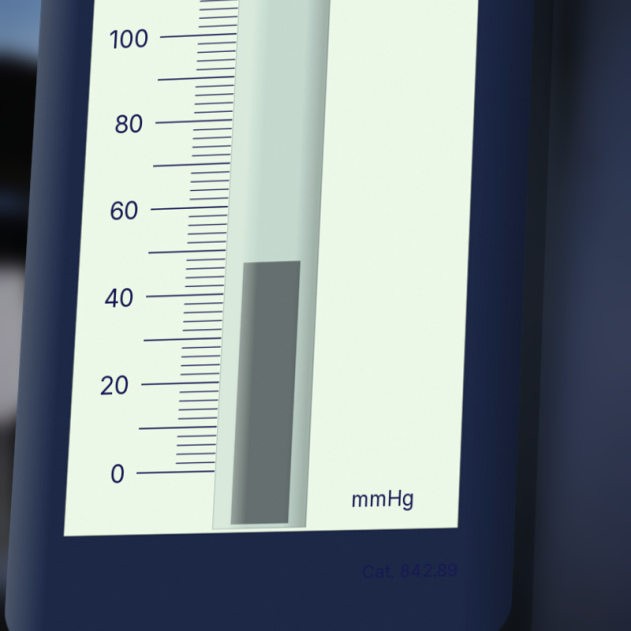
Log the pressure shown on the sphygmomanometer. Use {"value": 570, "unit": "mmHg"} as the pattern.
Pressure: {"value": 47, "unit": "mmHg"}
